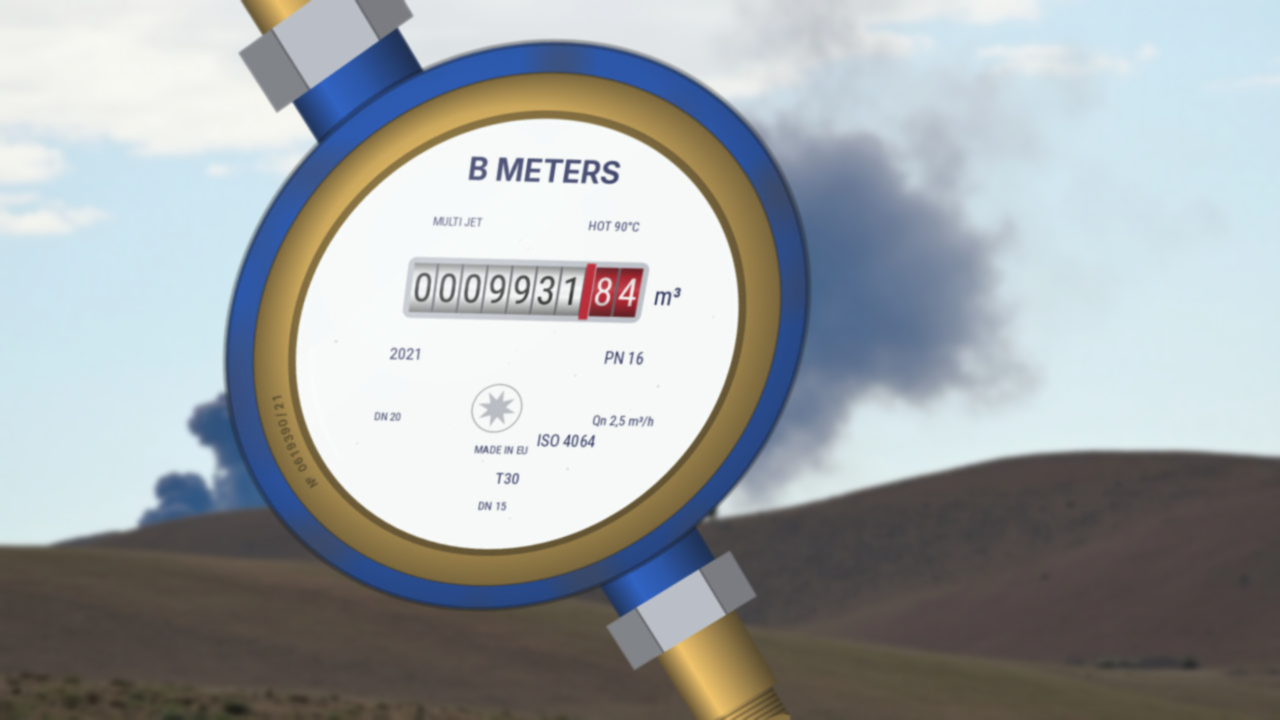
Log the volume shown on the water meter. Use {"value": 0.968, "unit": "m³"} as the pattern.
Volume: {"value": 9931.84, "unit": "m³"}
